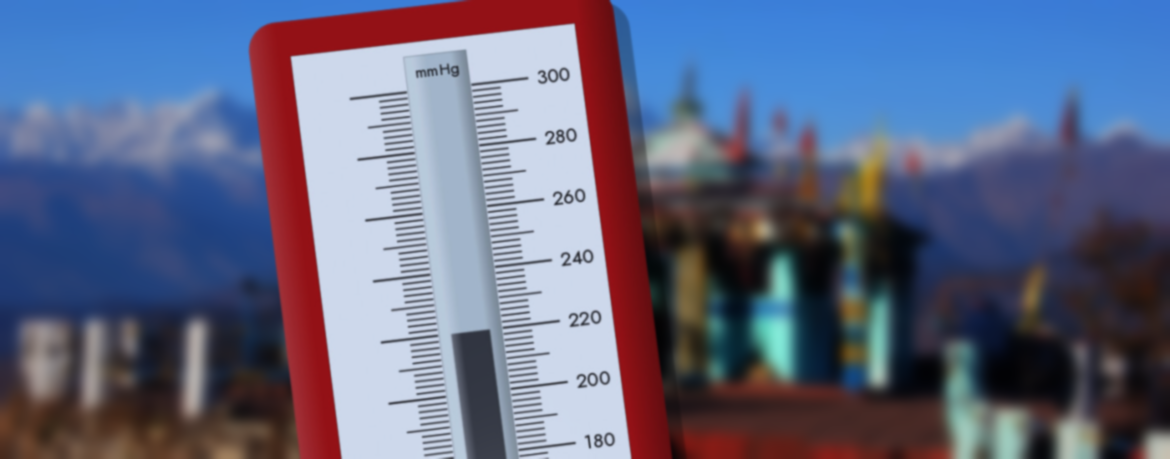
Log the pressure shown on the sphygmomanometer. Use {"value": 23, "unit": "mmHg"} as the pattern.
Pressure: {"value": 220, "unit": "mmHg"}
